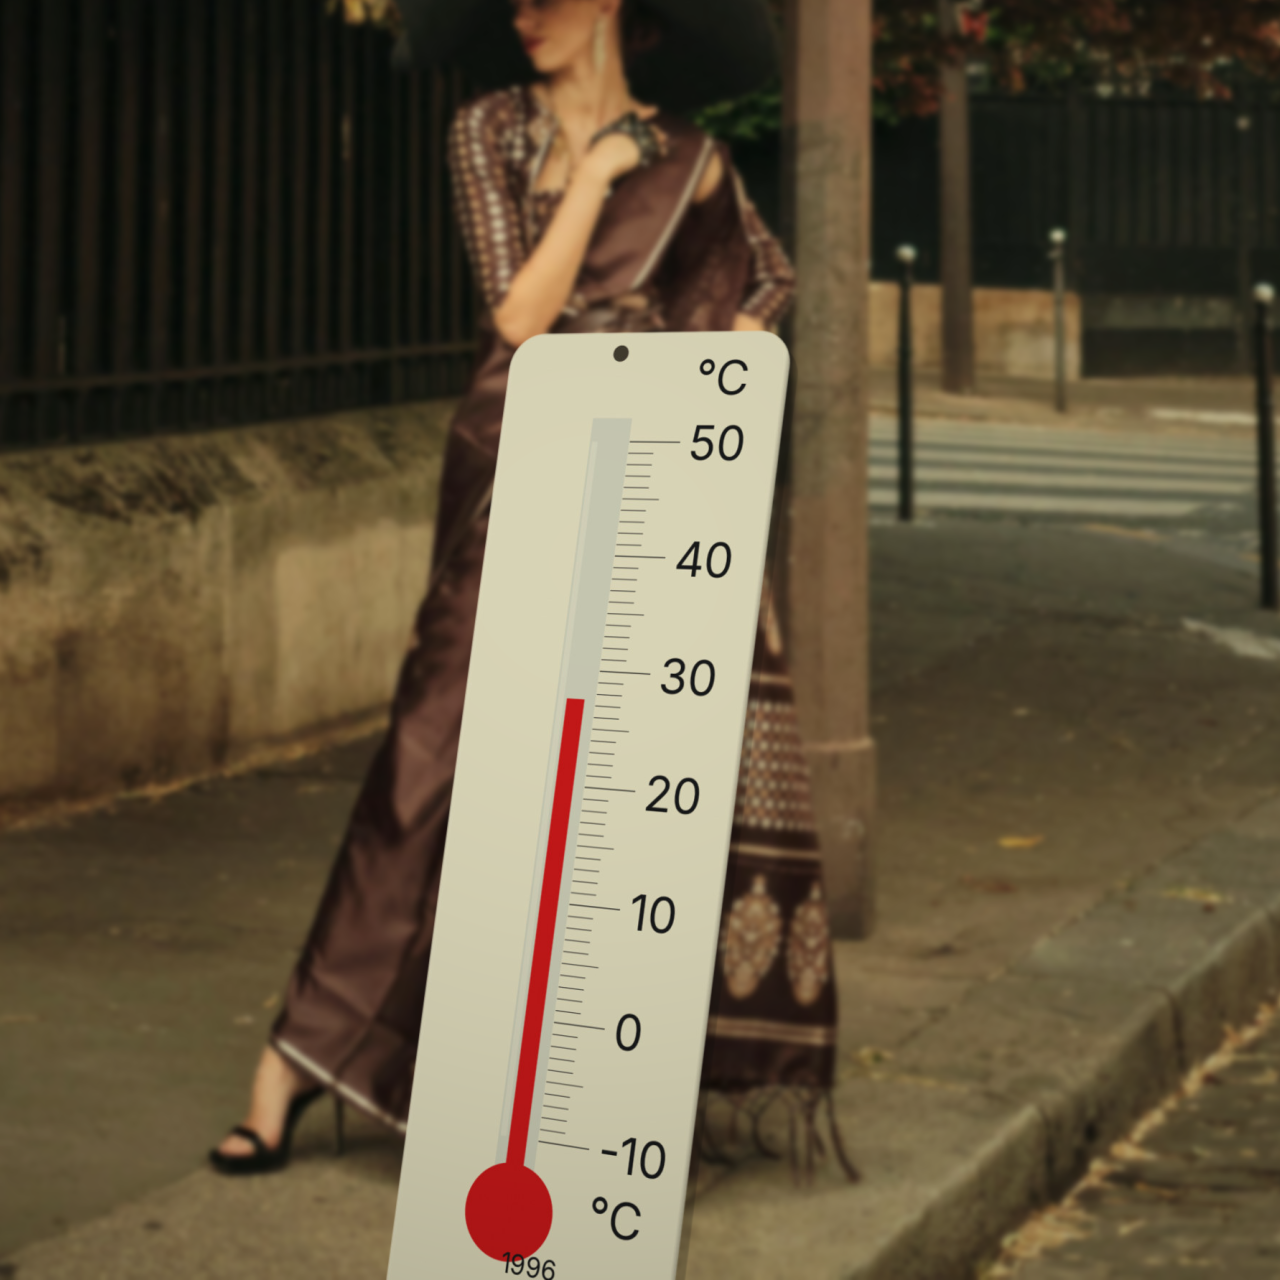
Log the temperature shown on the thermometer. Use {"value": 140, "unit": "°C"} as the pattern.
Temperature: {"value": 27.5, "unit": "°C"}
